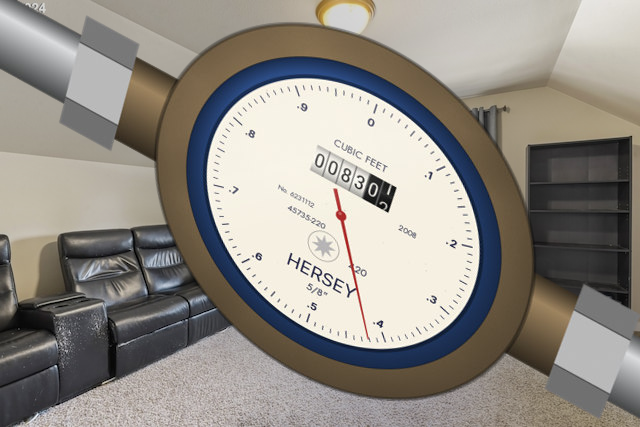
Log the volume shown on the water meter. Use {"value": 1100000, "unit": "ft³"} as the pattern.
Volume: {"value": 8301.42, "unit": "ft³"}
